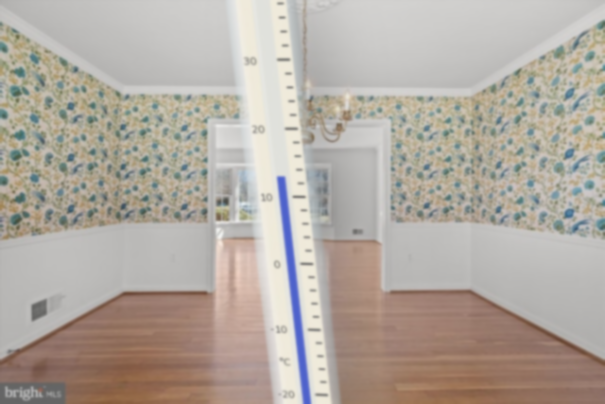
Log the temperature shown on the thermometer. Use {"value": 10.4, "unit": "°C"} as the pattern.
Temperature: {"value": 13, "unit": "°C"}
